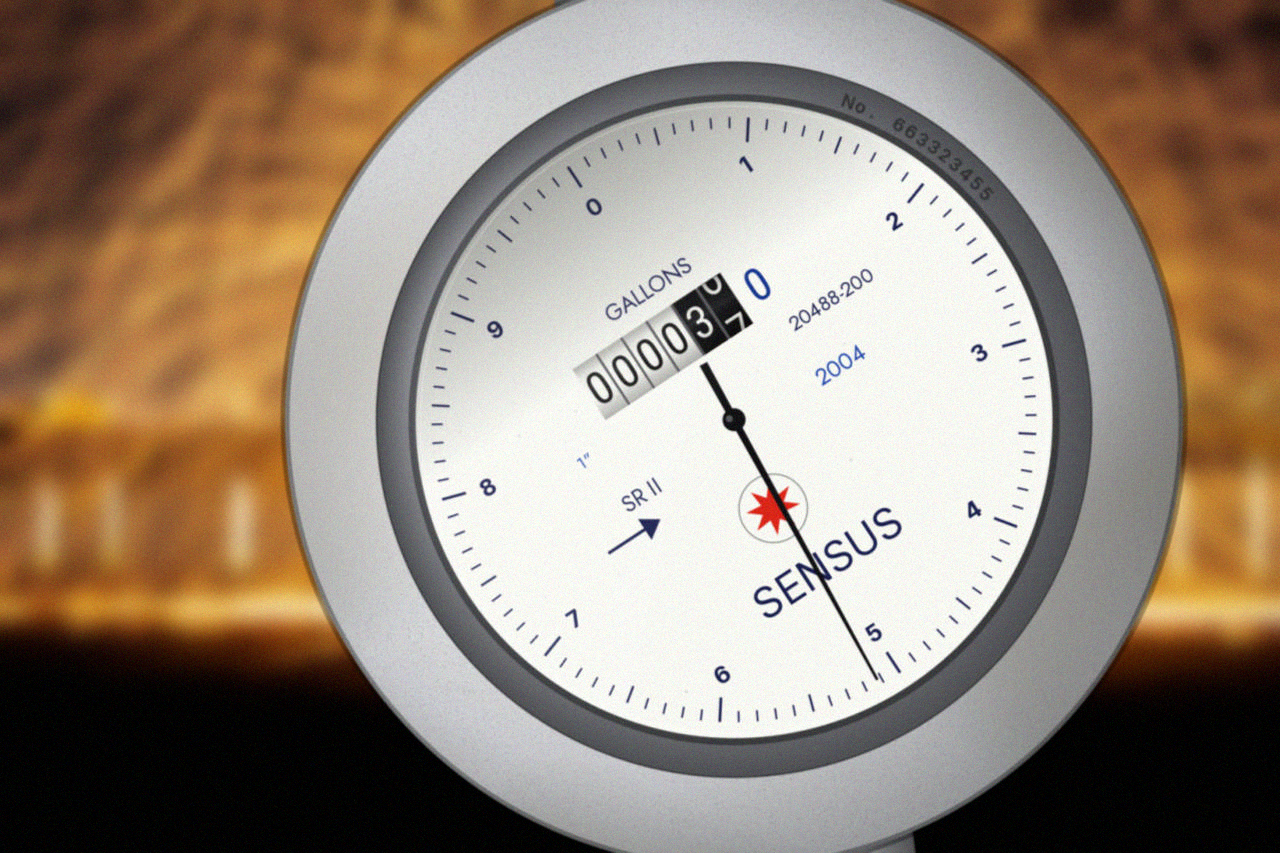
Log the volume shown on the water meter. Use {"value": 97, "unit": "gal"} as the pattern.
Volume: {"value": 365.1, "unit": "gal"}
